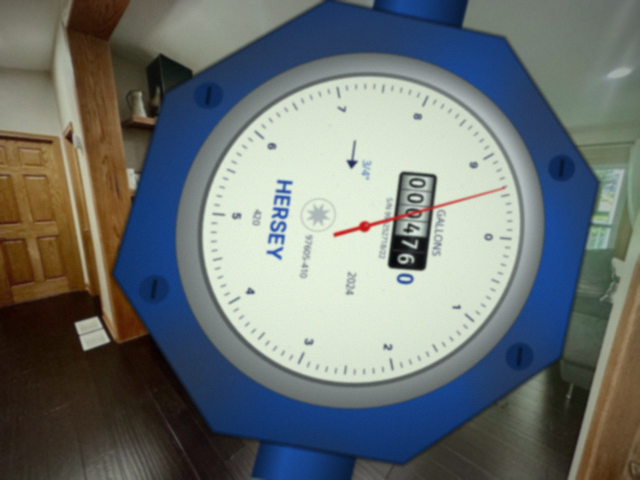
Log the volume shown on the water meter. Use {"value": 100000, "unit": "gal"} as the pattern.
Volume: {"value": 4759.4, "unit": "gal"}
